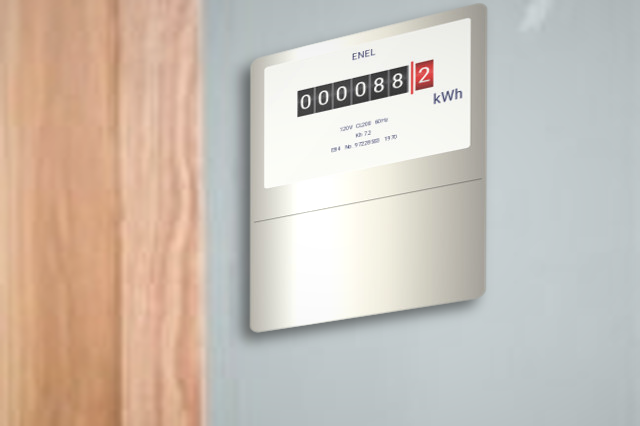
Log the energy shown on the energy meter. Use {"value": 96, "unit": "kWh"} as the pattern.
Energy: {"value": 88.2, "unit": "kWh"}
